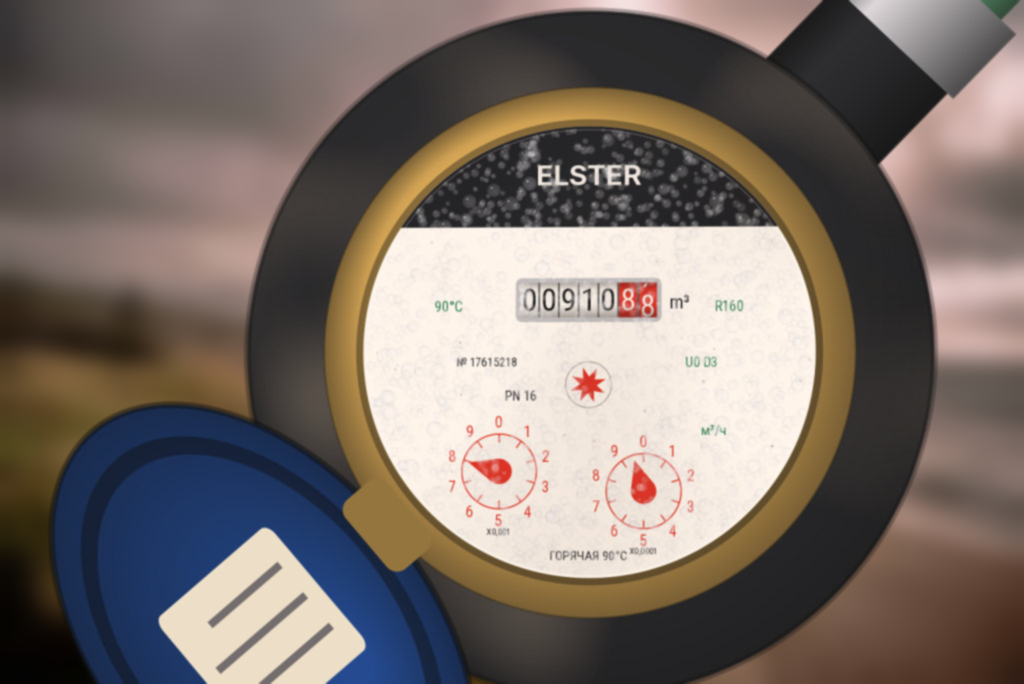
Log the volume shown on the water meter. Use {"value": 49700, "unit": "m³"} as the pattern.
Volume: {"value": 910.8779, "unit": "m³"}
